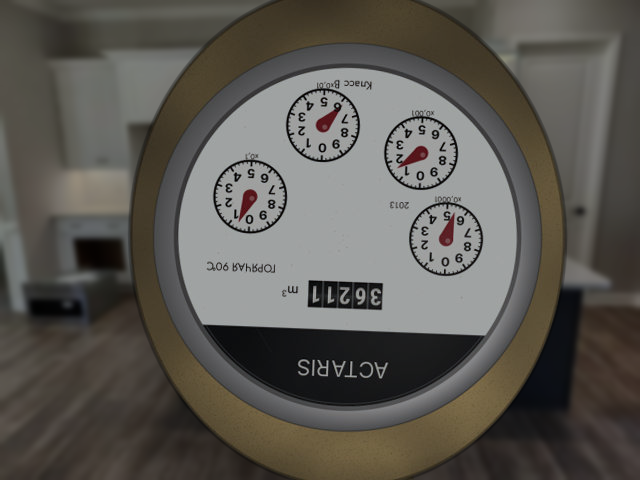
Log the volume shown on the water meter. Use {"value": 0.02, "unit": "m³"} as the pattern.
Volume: {"value": 36211.0615, "unit": "m³"}
